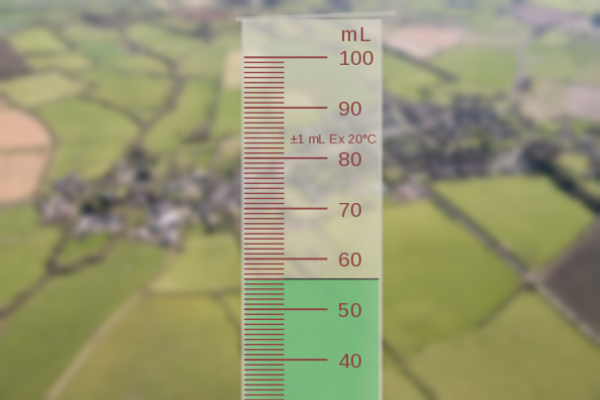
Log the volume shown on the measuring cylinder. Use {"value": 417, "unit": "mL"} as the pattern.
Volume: {"value": 56, "unit": "mL"}
